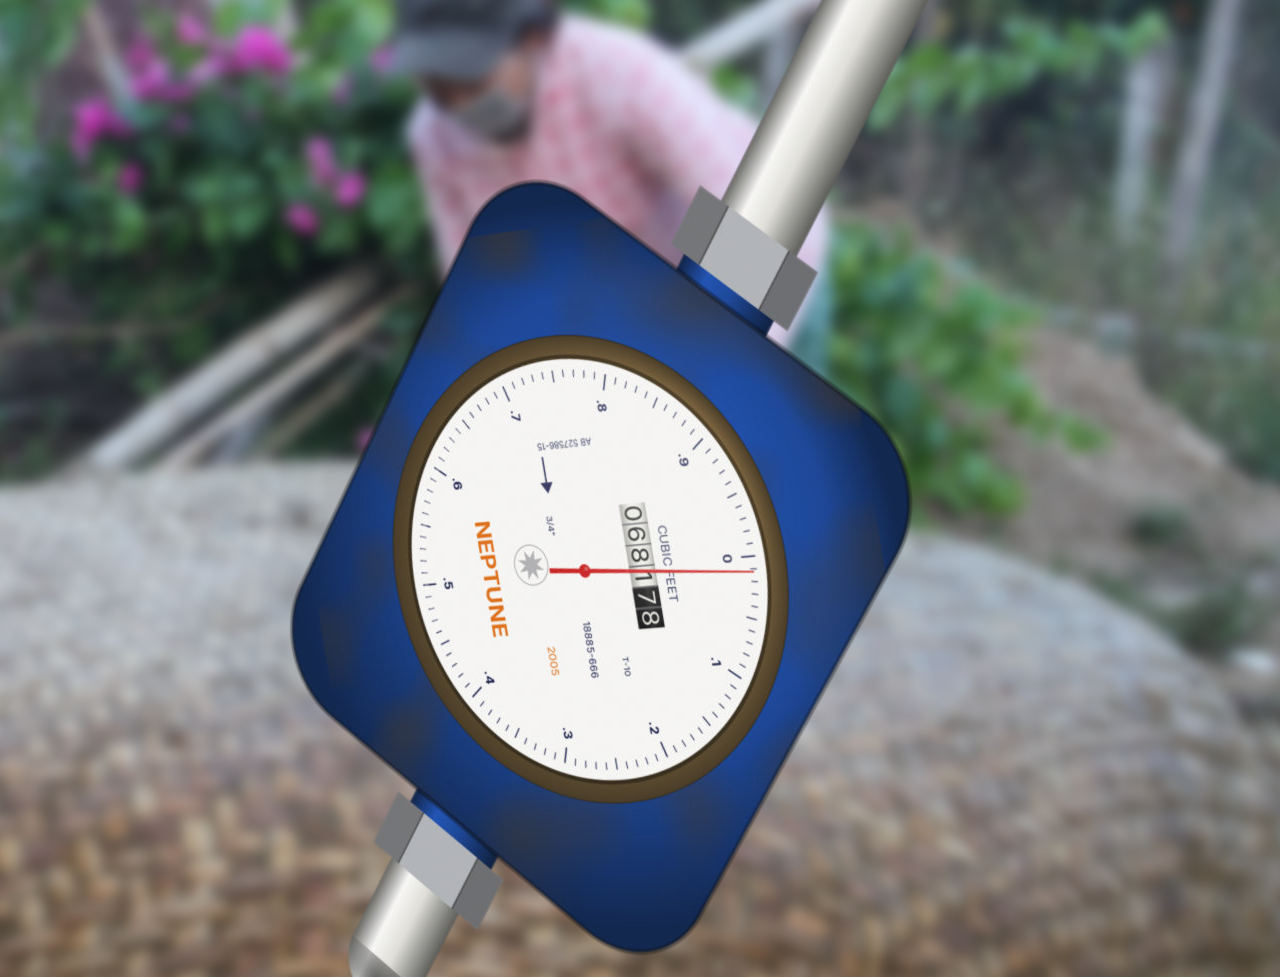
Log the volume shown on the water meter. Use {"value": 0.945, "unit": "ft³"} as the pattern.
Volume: {"value": 68178.01, "unit": "ft³"}
